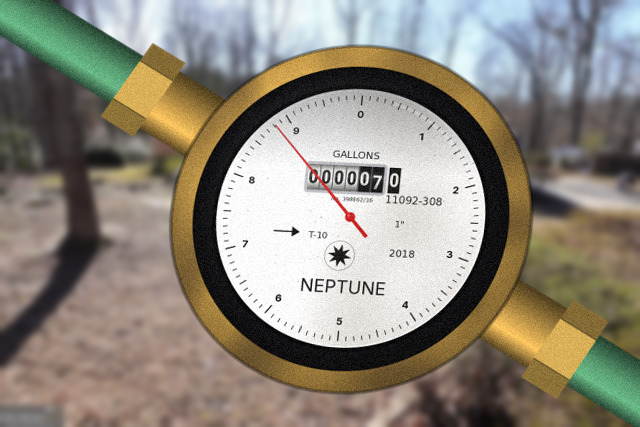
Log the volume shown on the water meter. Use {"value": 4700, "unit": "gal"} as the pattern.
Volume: {"value": 68.8, "unit": "gal"}
